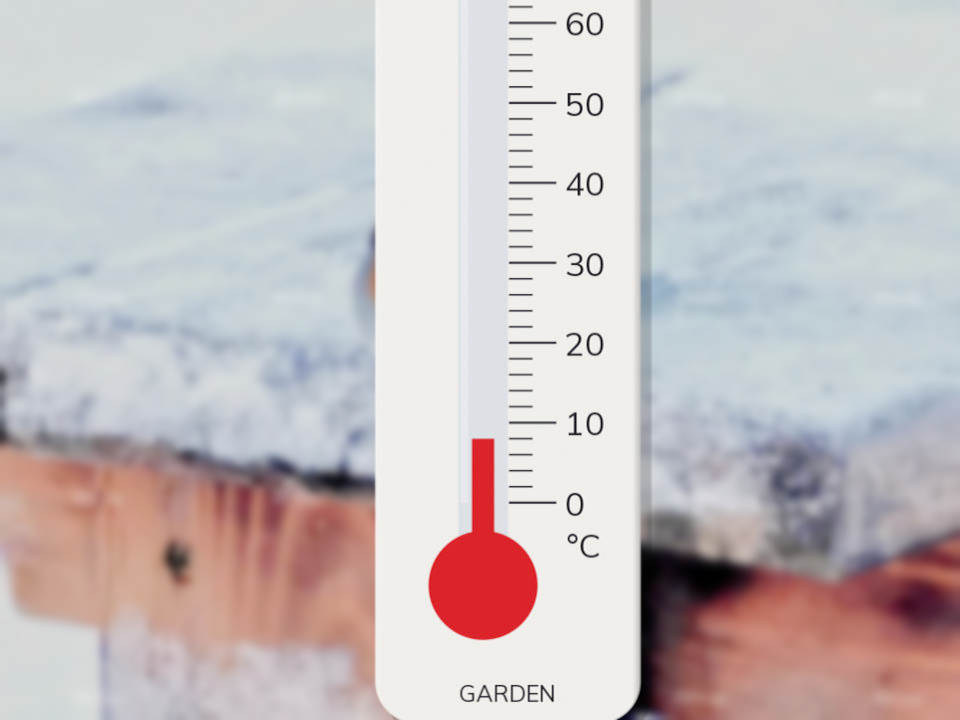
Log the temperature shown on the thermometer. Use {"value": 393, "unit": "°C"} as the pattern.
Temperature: {"value": 8, "unit": "°C"}
